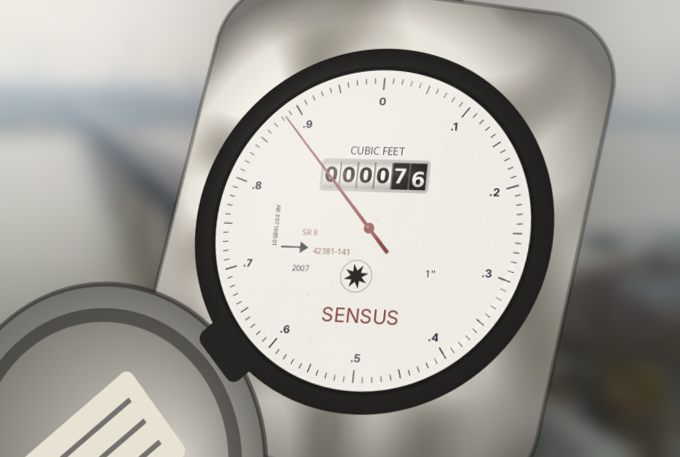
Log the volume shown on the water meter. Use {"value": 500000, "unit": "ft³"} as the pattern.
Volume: {"value": 75.88, "unit": "ft³"}
